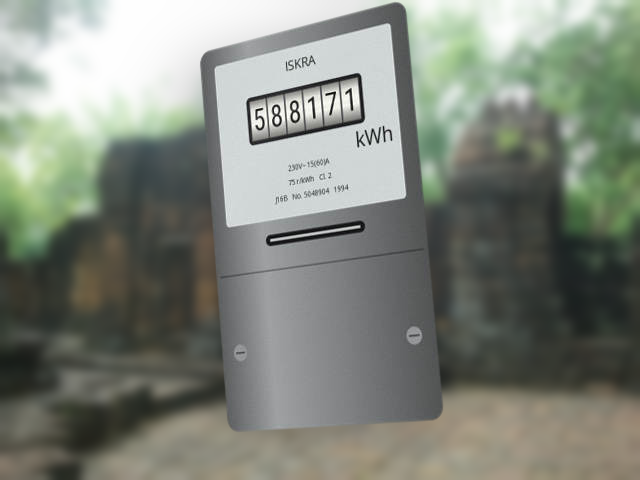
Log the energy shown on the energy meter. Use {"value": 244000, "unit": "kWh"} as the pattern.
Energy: {"value": 588171, "unit": "kWh"}
